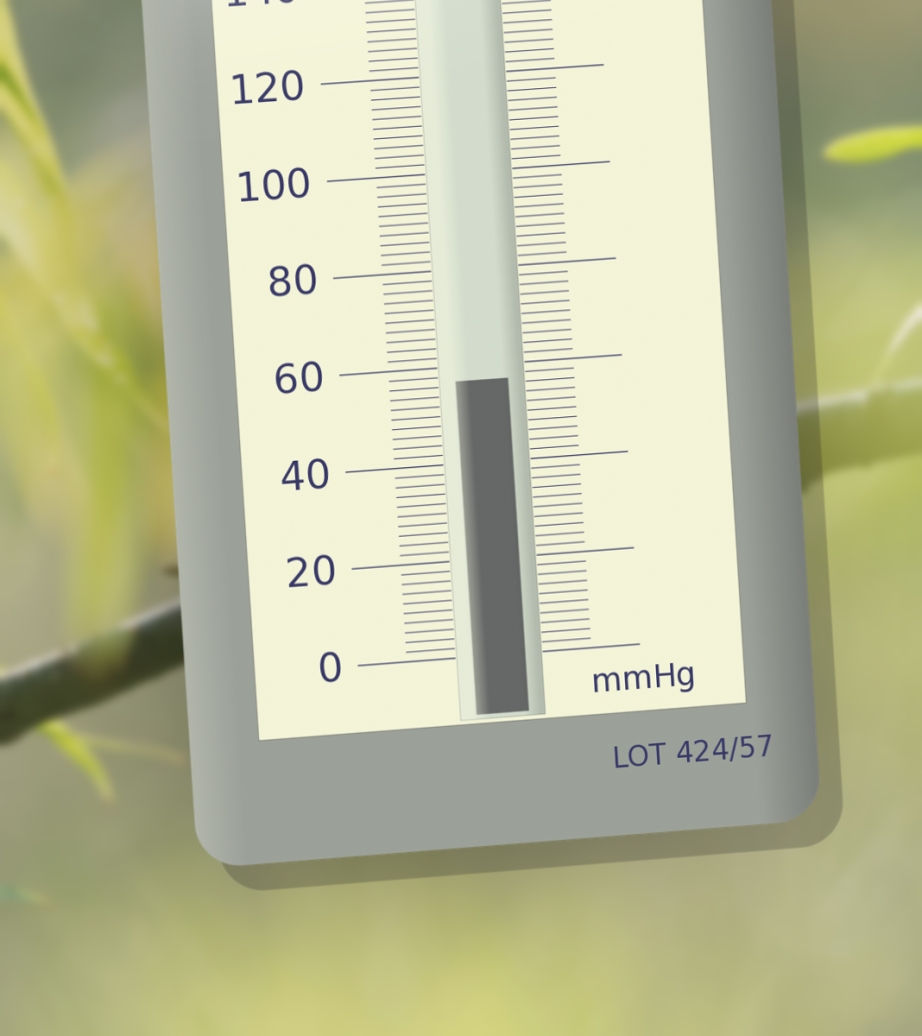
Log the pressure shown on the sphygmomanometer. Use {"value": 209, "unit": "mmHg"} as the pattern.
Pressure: {"value": 57, "unit": "mmHg"}
